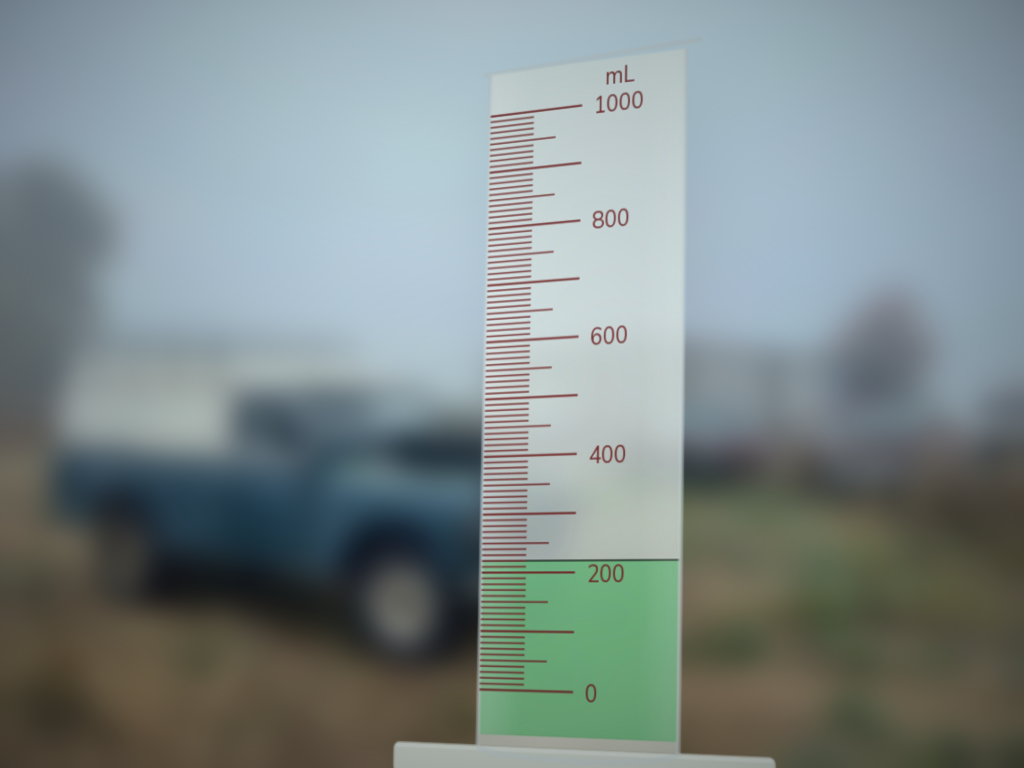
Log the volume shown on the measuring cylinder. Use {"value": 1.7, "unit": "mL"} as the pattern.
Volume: {"value": 220, "unit": "mL"}
